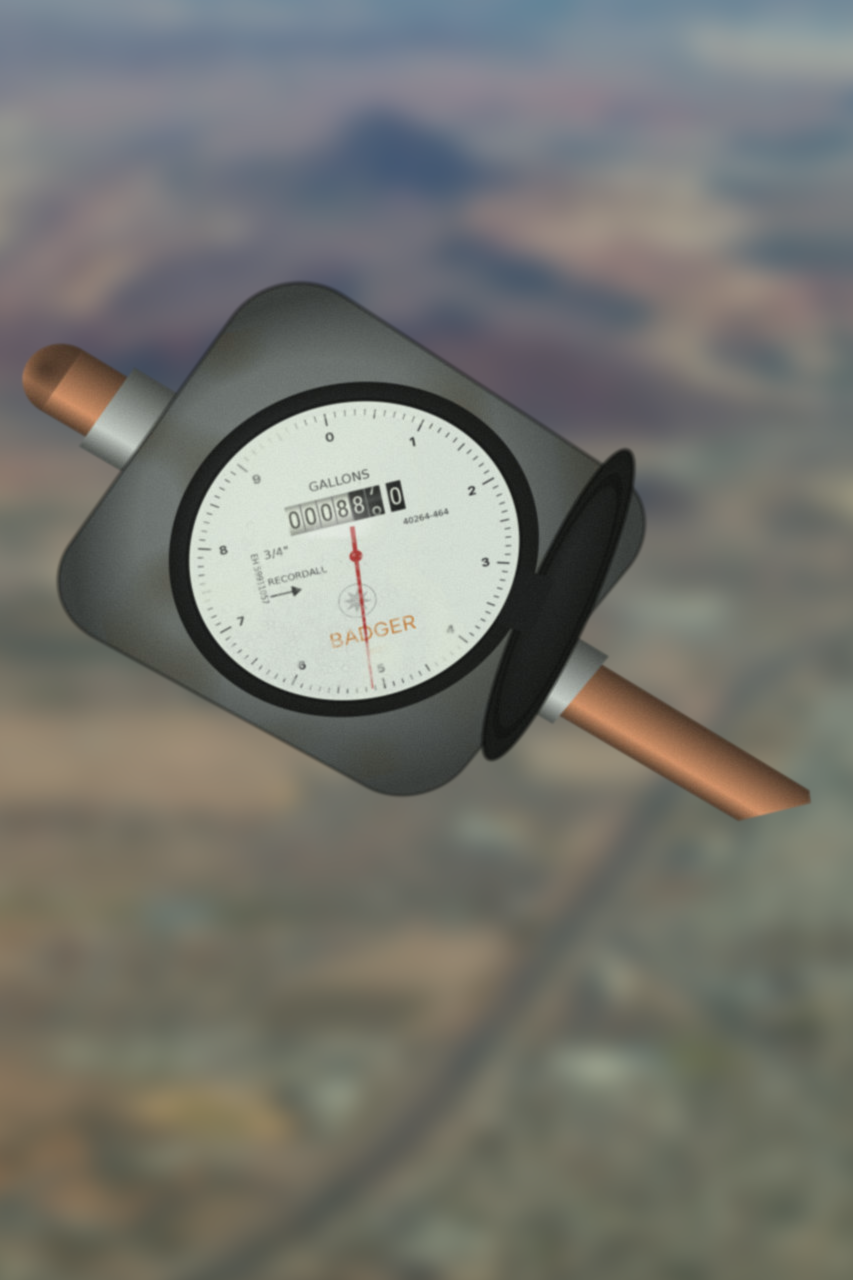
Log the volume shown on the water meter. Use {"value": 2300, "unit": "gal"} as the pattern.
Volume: {"value": 8875.1, "unit": "gal"}
